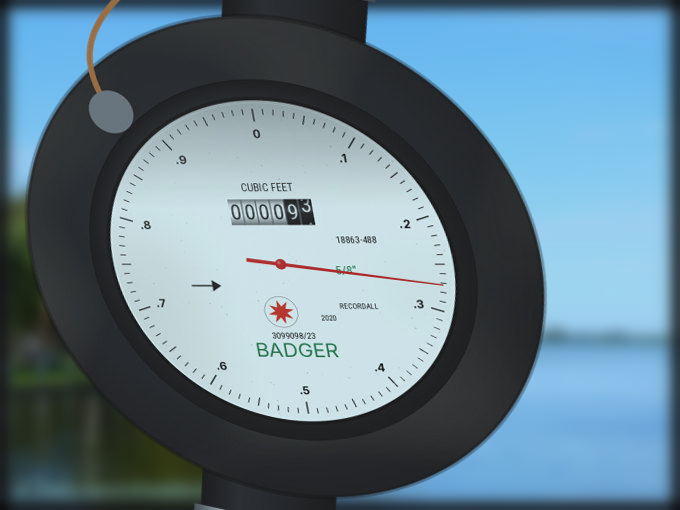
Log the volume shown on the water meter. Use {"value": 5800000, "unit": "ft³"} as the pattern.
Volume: {"value": 93.27, "unit": "ft³"}
